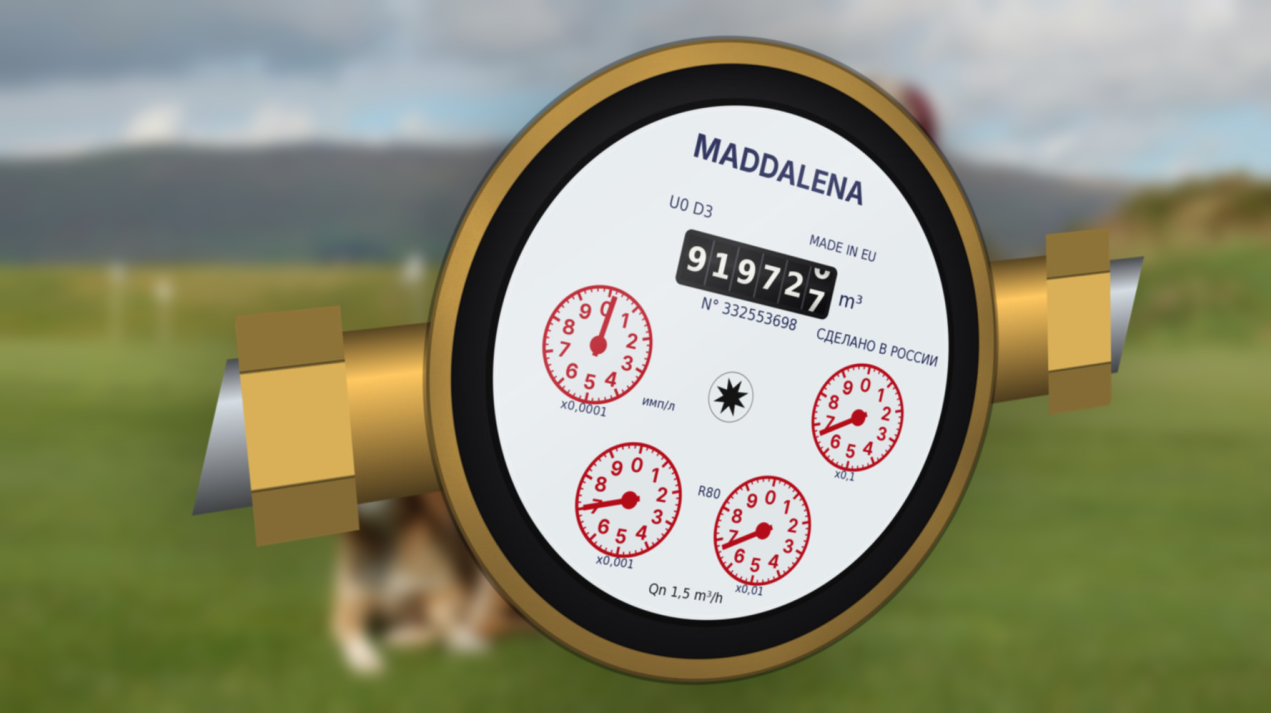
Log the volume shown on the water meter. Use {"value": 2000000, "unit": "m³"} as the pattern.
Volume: {"value": 919726.6670, "unit": "m³"}
